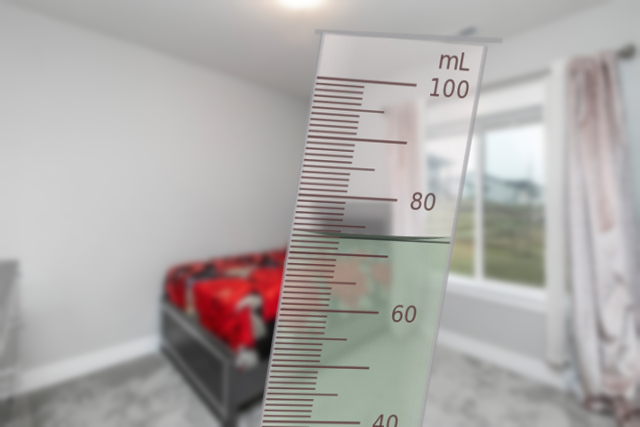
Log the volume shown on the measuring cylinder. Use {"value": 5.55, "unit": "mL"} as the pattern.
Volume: {"value": 73, "unit": "mL"}
